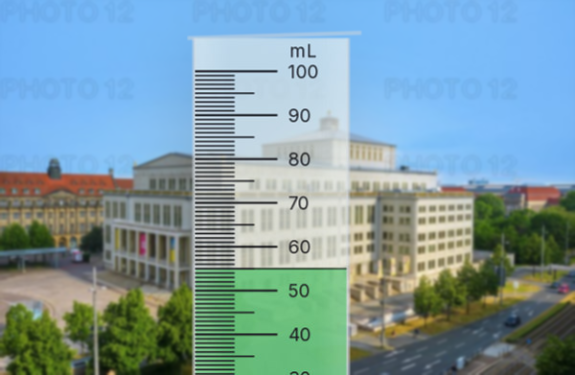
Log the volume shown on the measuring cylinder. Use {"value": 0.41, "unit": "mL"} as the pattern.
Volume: {"value": 55, "unit": "mL"}
